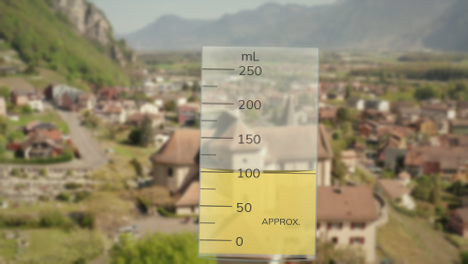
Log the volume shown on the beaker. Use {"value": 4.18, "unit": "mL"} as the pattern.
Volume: {"value": 100, "unit": "mL"}
